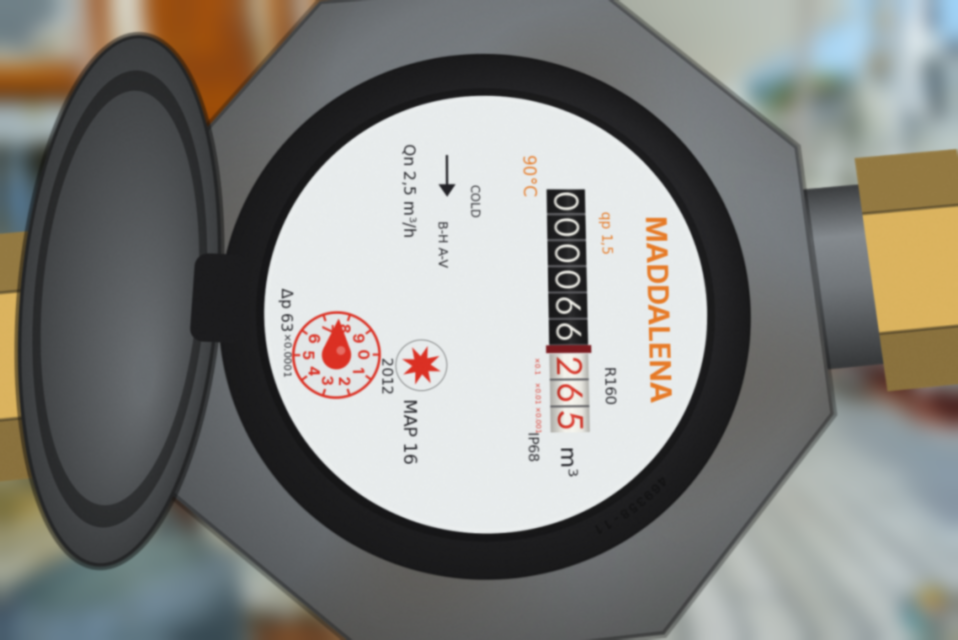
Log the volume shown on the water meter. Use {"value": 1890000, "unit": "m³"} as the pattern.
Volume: {"value": 66.2657, "unit": "m³"}
